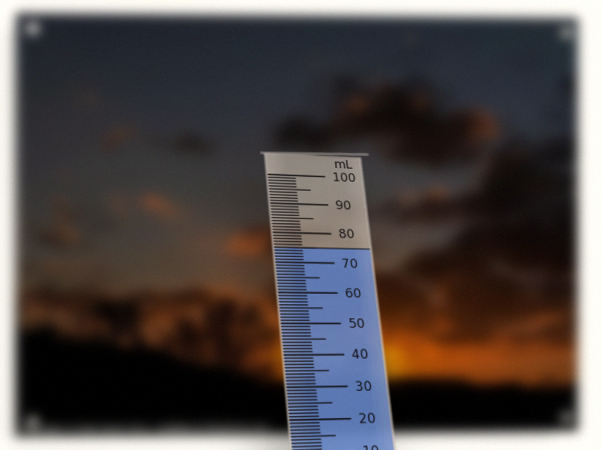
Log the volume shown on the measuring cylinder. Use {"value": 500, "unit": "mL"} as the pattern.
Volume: {"value": 75, "unit": "mL"}
